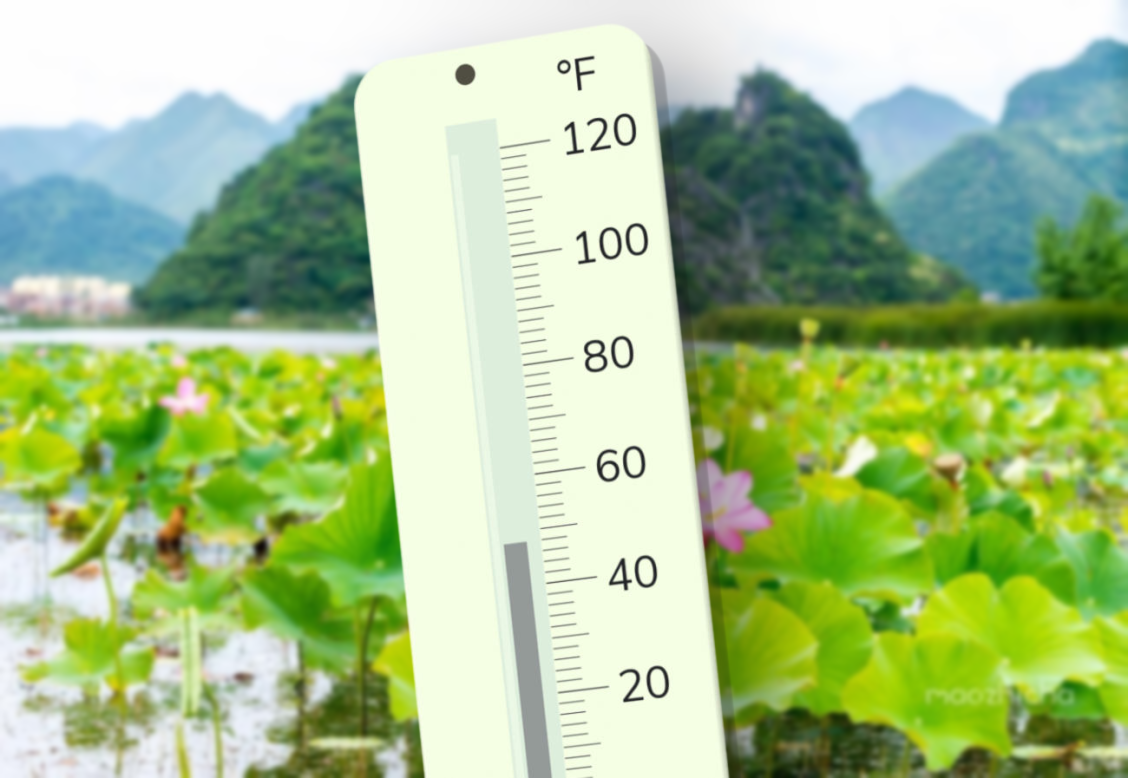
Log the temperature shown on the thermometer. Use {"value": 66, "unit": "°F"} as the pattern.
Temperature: {"value": 48, "unit": "°F"}
